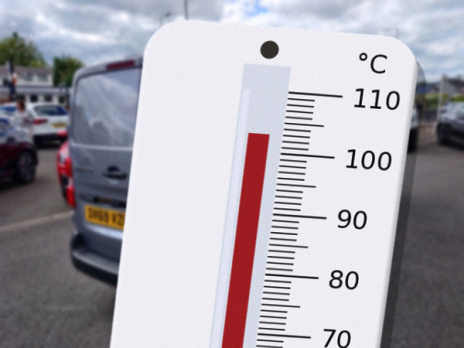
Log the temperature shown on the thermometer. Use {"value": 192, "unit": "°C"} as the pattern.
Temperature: {"value": 103, "unit": "°C"}
